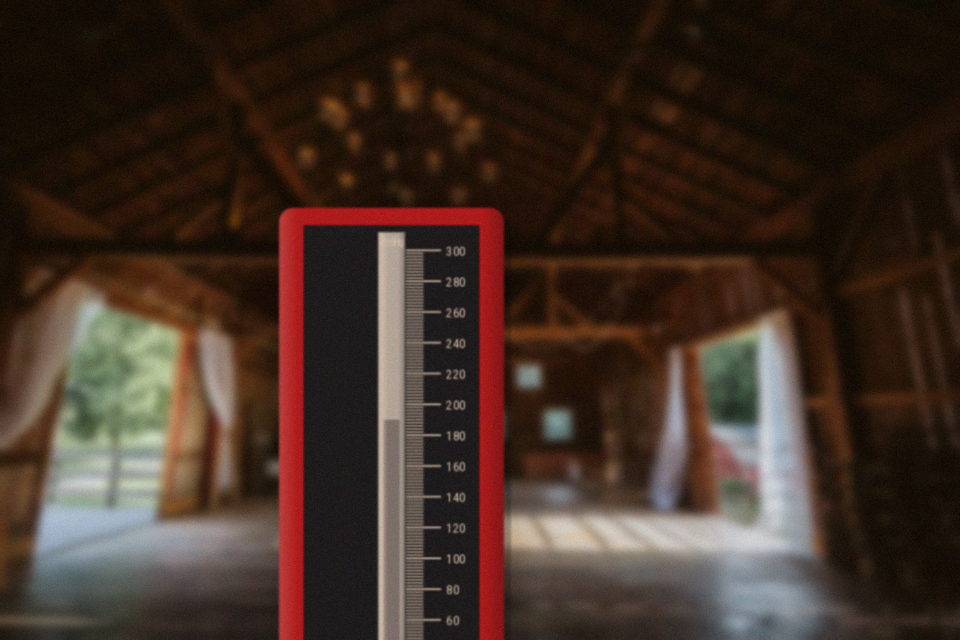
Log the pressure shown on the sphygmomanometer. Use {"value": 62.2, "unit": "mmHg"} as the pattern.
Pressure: {"value": 190, "unit": "mmHg"}
